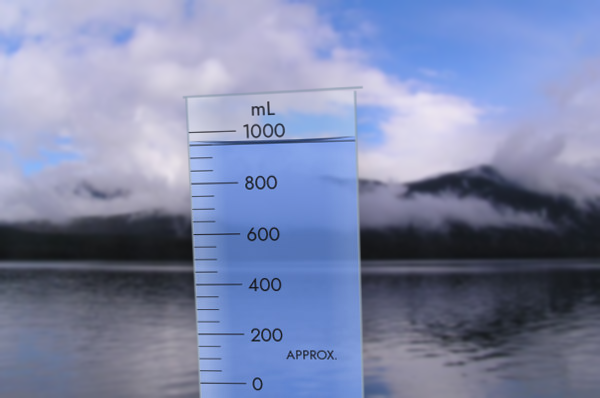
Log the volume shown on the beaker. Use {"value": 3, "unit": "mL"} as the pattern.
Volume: {"value": 950, "unit": "mL"}
